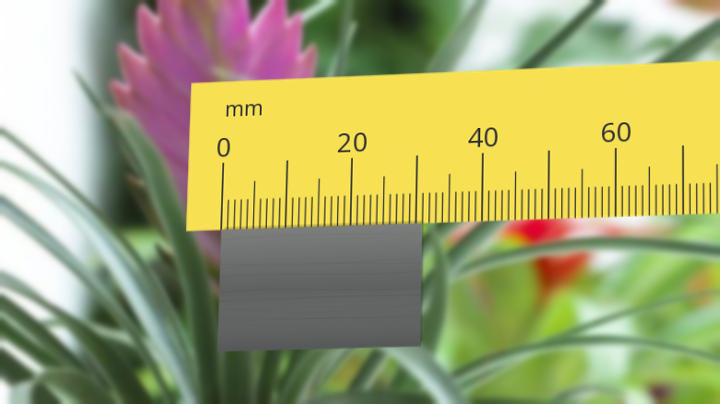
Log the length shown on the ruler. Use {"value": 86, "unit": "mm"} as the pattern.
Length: {"value": 31, "unit": "mm"}
